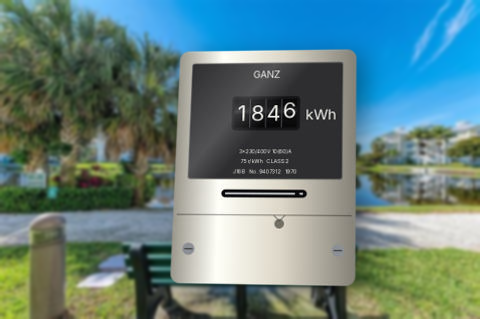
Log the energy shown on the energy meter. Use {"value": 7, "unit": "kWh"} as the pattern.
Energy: {"value": 1846, "unit": "kWh"}
